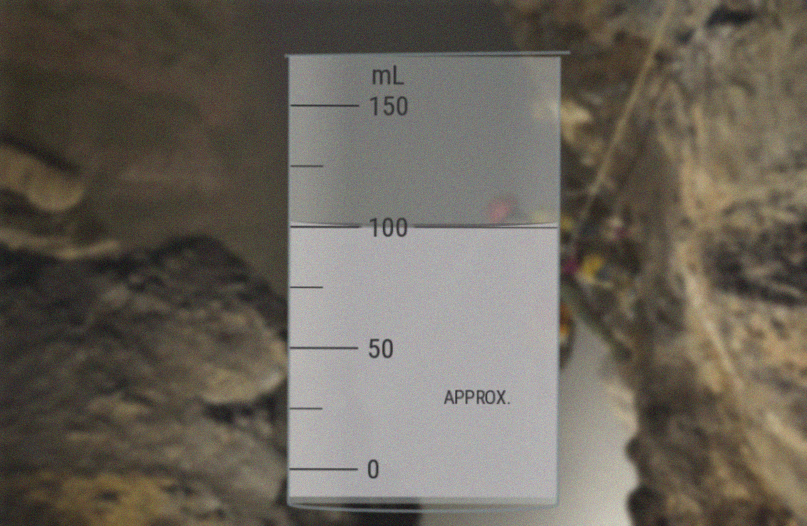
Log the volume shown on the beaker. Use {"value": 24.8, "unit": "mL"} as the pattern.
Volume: {"value": 100, "unit": "mL"}
